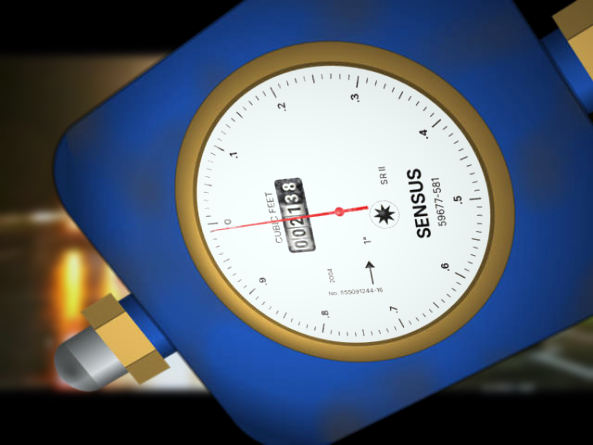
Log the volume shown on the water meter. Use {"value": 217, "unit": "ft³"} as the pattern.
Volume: {"value": 2137.99, "unit": "ft³"}
